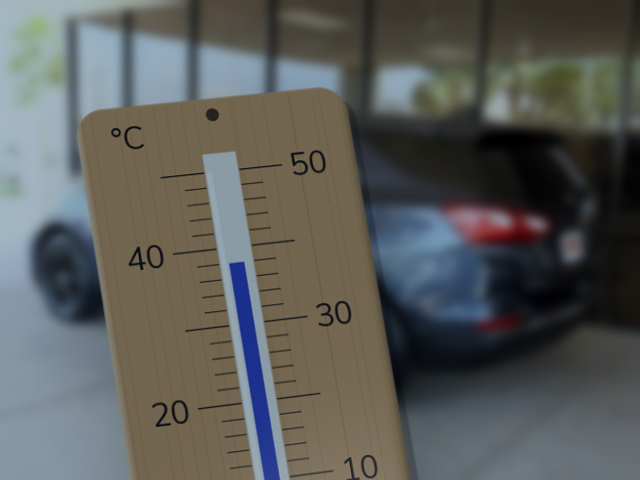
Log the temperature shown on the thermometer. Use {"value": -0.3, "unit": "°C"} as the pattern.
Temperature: {"value": 38, "unit": "°C"}
